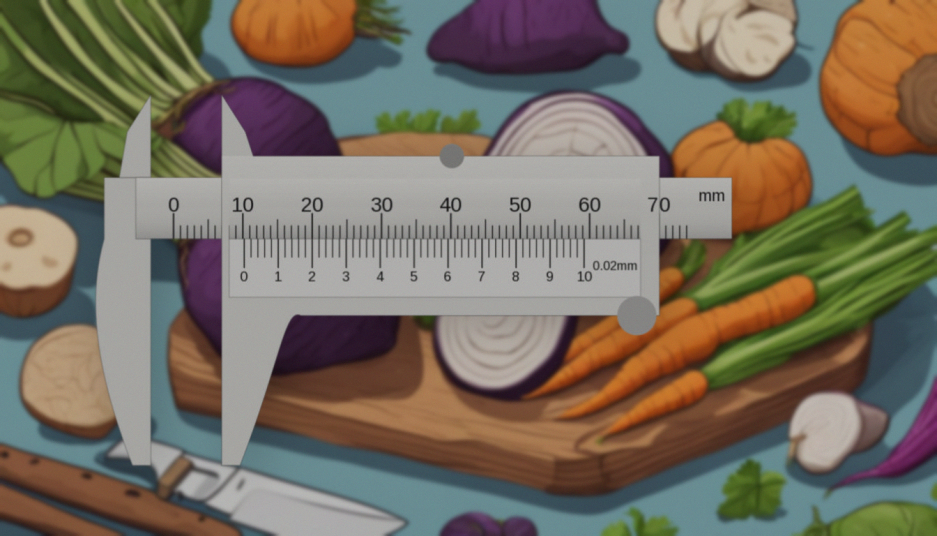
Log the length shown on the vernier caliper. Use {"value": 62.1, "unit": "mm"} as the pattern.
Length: {"value": 10.2, "unit": "mm"}
